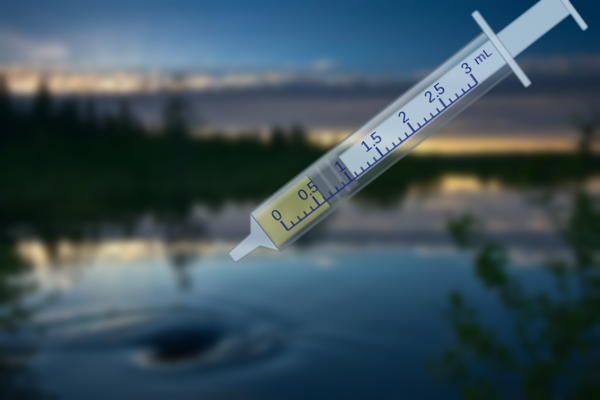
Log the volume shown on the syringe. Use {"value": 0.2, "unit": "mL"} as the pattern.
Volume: {"value": 0.6, "unit": "mL"}
